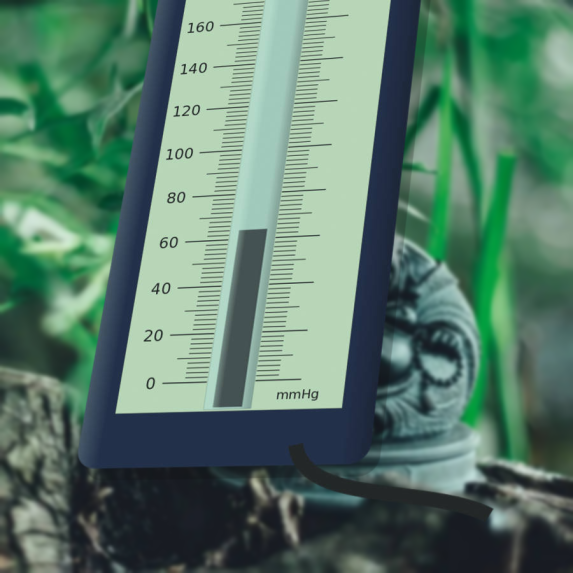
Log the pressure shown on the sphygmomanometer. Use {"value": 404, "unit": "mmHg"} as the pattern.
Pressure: {"value": 64, "unit": "mmHg"}
